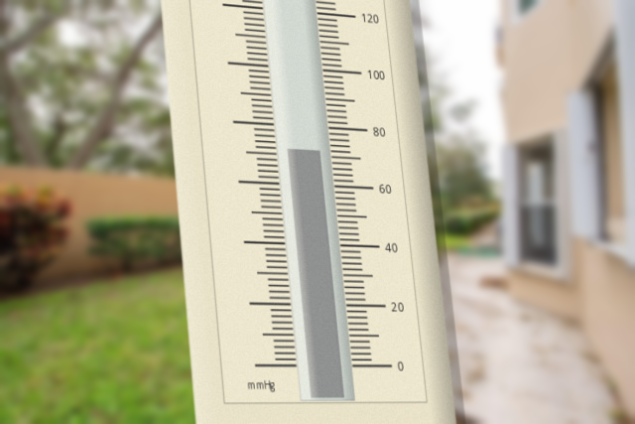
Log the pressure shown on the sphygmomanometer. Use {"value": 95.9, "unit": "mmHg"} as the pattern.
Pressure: {"value": 72, "unit": "mmHg"}
